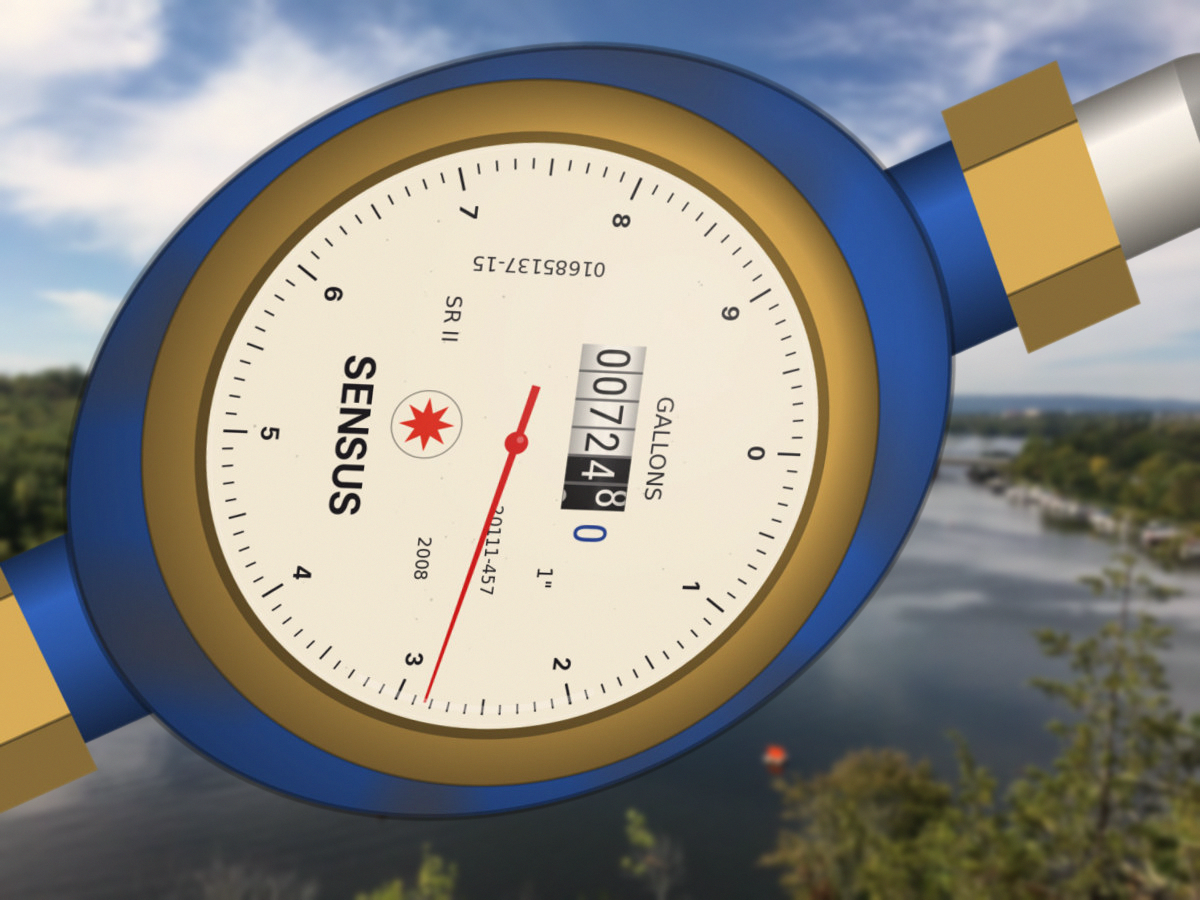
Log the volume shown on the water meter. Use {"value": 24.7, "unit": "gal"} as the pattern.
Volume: {"value": 72482.8, "unit": "gal"}
